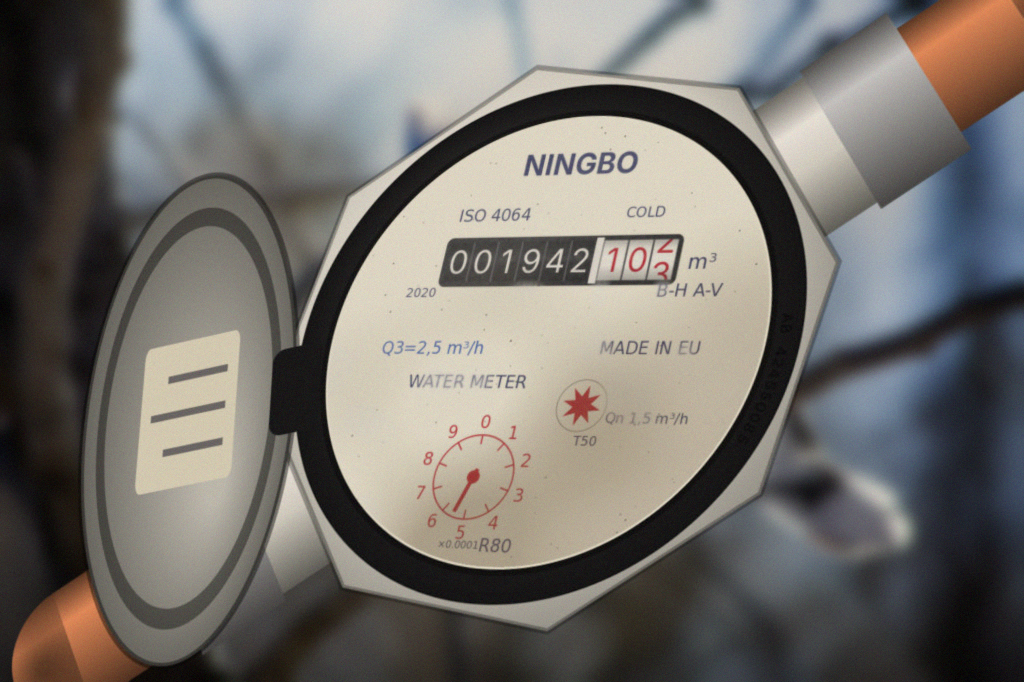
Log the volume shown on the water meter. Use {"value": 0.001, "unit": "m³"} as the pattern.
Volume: {"value": 1942.1025, "unit": "m³"}
